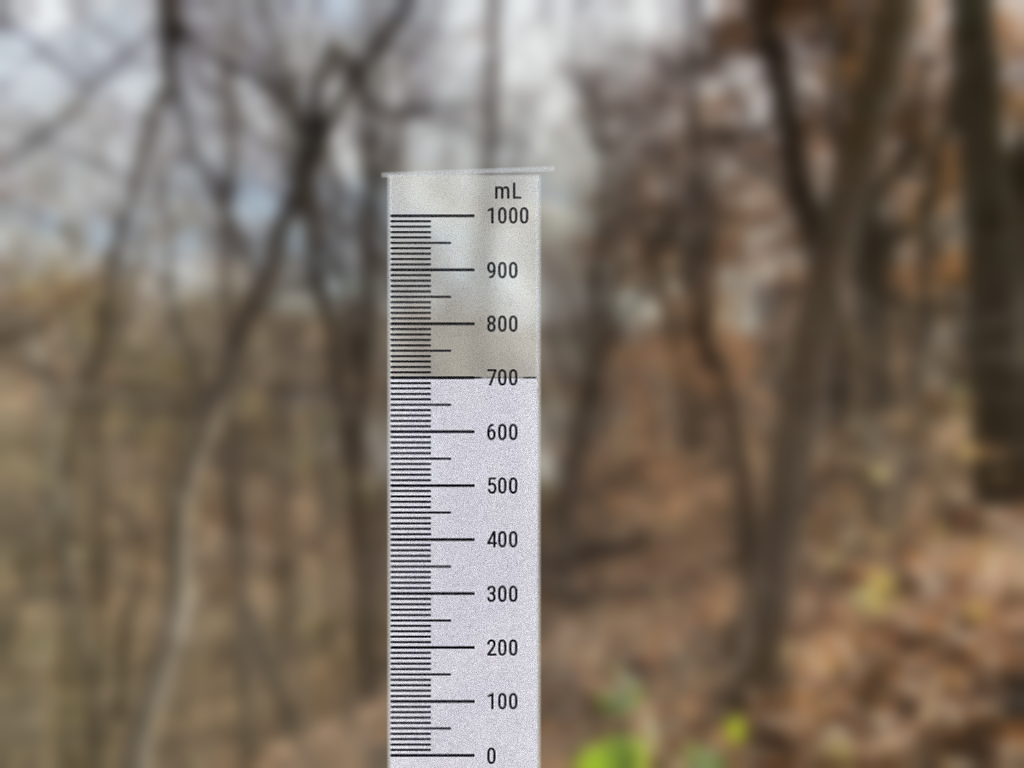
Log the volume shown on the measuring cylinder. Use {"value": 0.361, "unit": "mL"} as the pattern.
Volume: {"value": 700, "unit": "mL"}
